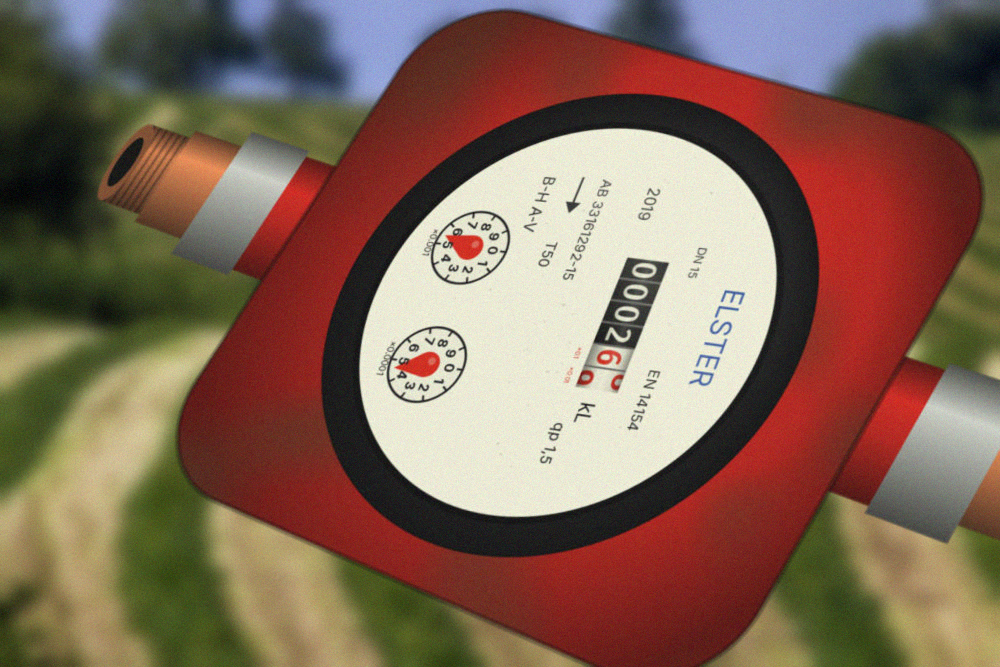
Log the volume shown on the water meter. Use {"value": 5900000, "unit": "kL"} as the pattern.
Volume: {"value": 2.6854, "unit": "kL"}
